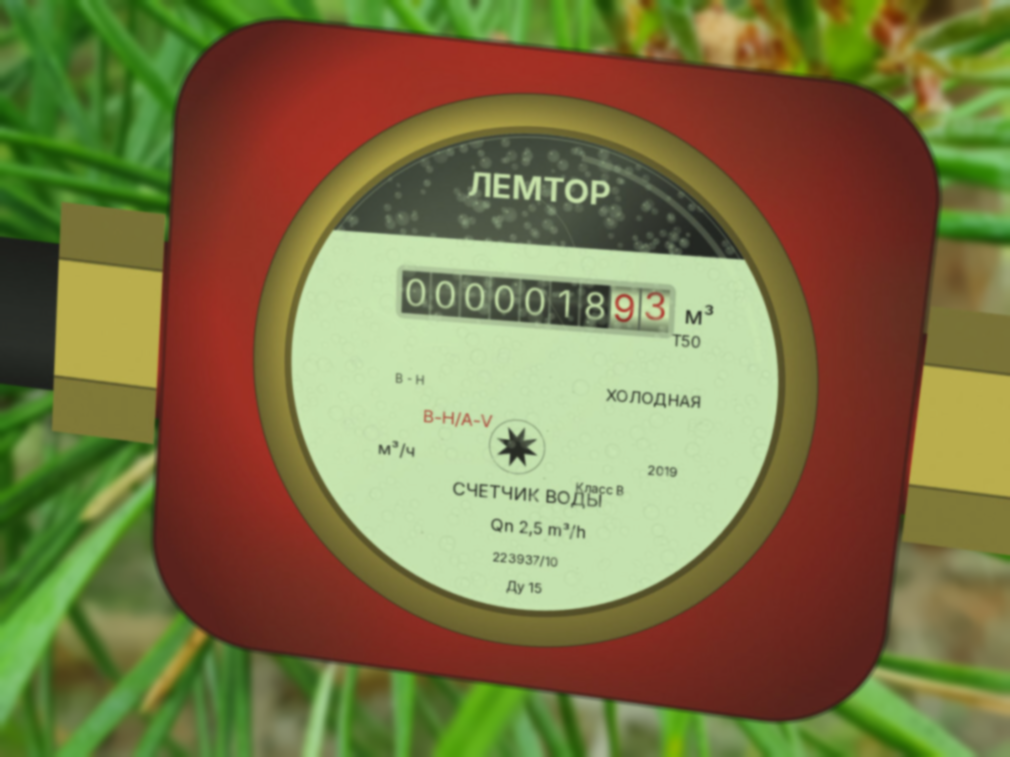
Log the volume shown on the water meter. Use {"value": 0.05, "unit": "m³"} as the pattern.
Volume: {"value": 18.93, "unit": "m³"}
